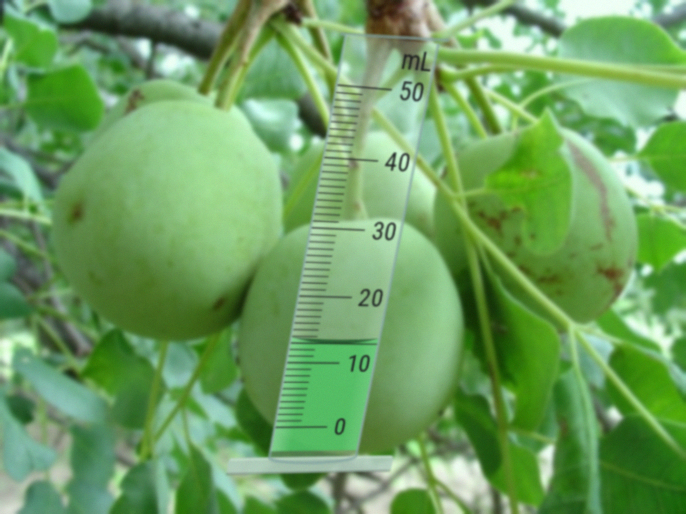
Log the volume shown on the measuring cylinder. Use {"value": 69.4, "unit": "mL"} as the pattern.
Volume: {"value": 13, "unit": "mL"}
